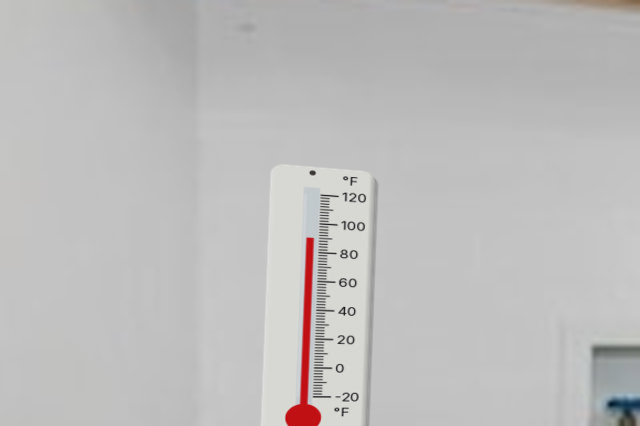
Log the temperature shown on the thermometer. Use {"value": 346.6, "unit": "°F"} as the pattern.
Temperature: {"value": 90, "unit": "°F"}
